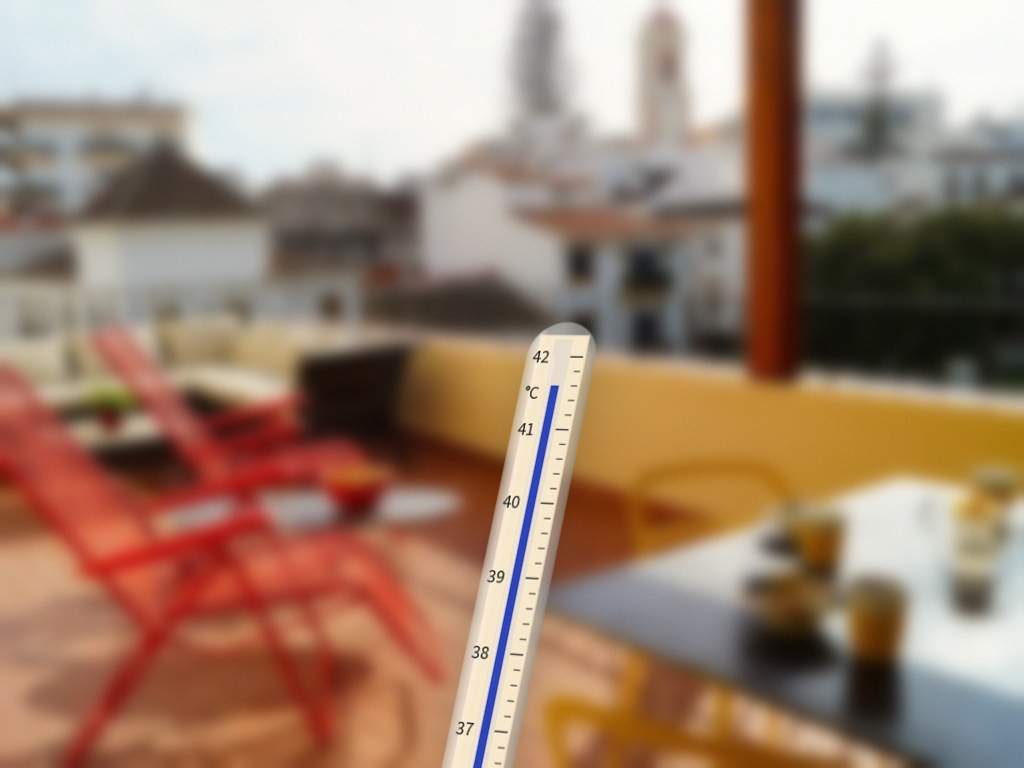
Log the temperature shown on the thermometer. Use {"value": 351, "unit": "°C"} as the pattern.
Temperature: {"value": 41.6, "unit": "°C"}
